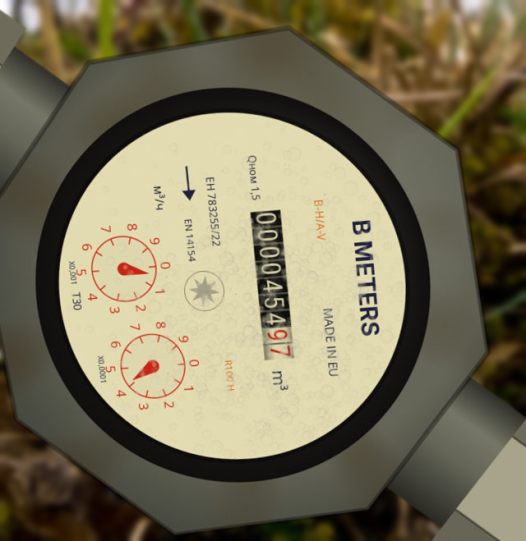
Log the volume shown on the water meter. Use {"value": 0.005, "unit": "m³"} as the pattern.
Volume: {"value": 454.9704, "unit": "m³"}
